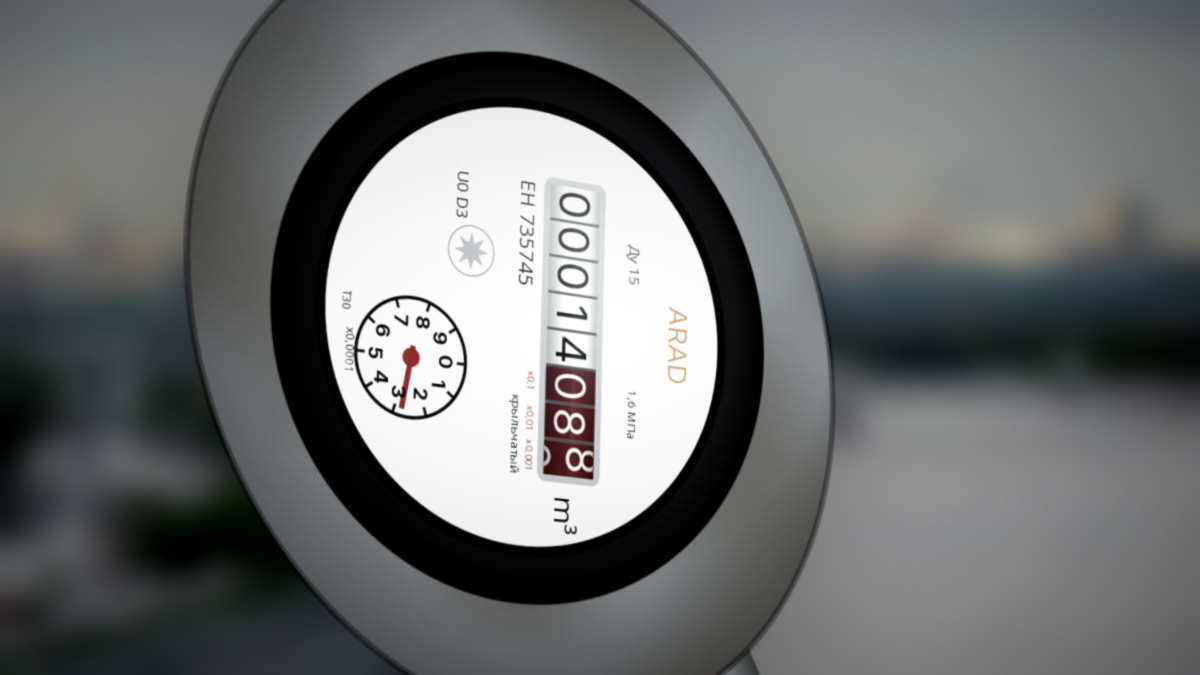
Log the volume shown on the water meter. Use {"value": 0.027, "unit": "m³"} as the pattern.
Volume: {"value": 14.0882, "unit": "m³"}
